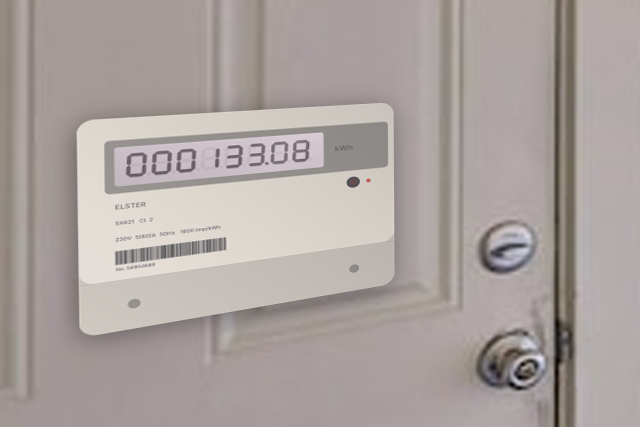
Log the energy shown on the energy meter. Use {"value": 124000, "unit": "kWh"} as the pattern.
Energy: {"value": 133.08, "unit": "kWh"}
